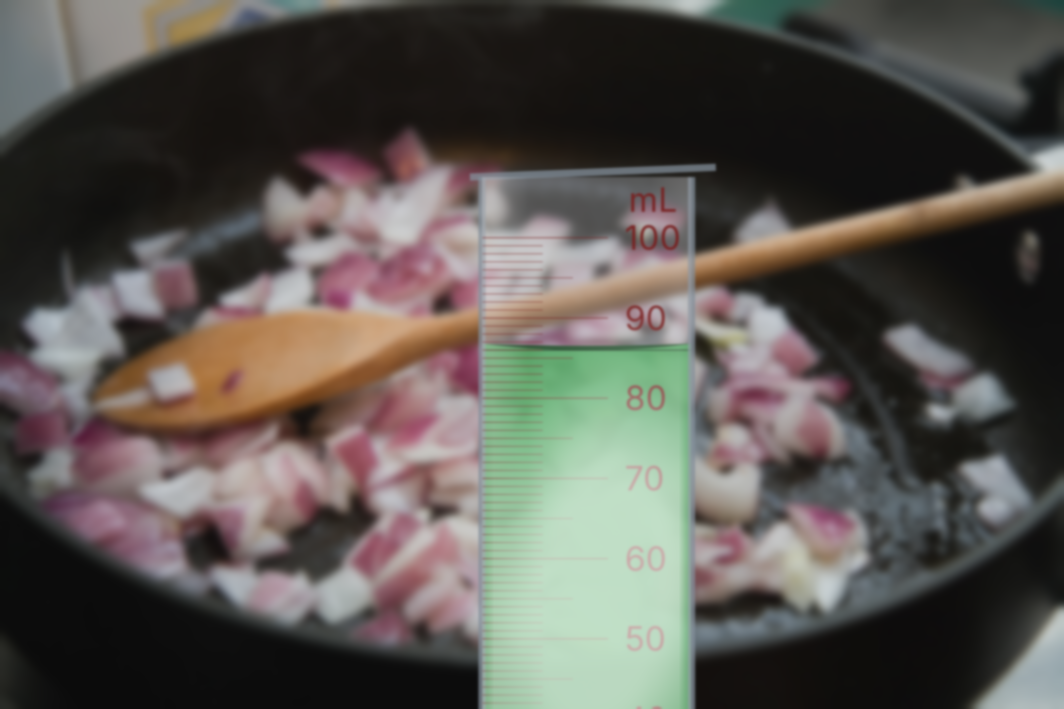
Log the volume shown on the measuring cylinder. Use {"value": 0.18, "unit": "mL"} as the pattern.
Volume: {"value": 86, "unit": "mL"}
